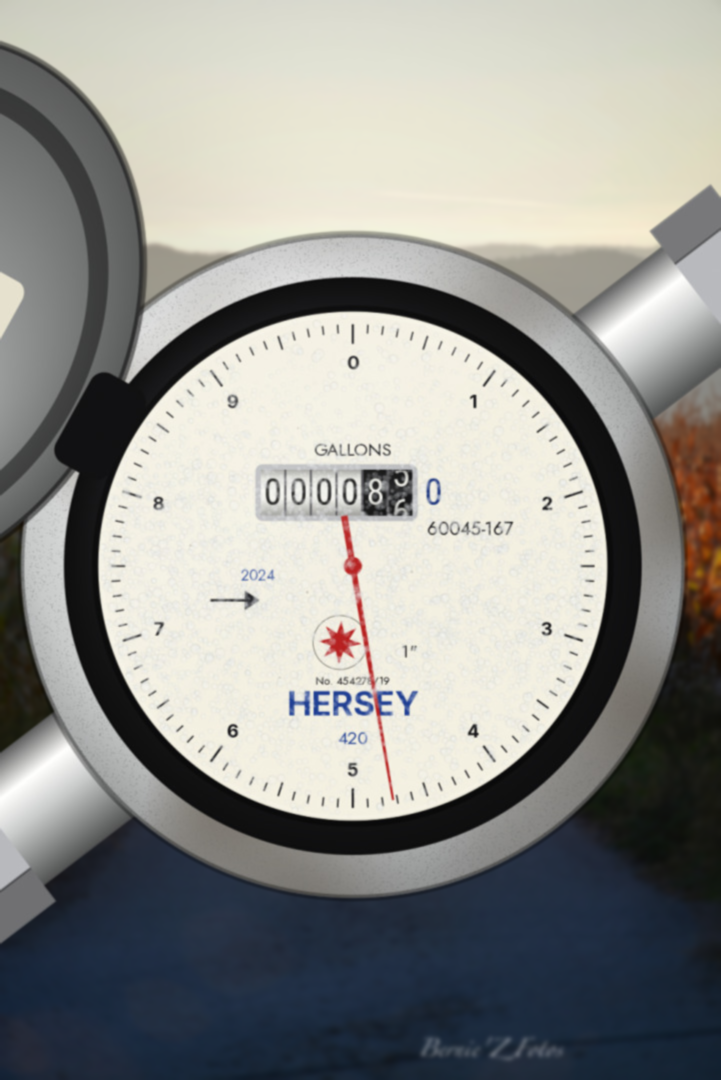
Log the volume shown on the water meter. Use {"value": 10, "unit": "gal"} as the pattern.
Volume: {"value": 854.7, "unit": "gal"}
